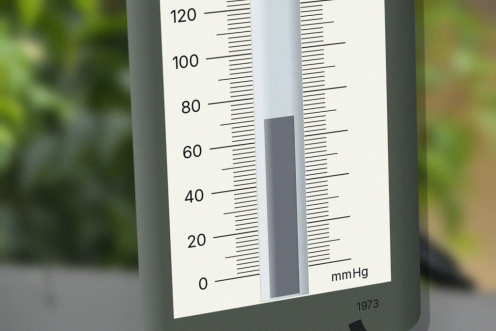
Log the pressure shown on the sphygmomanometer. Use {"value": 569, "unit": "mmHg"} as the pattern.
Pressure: {"value": 70, "unit": "mmHg"}
